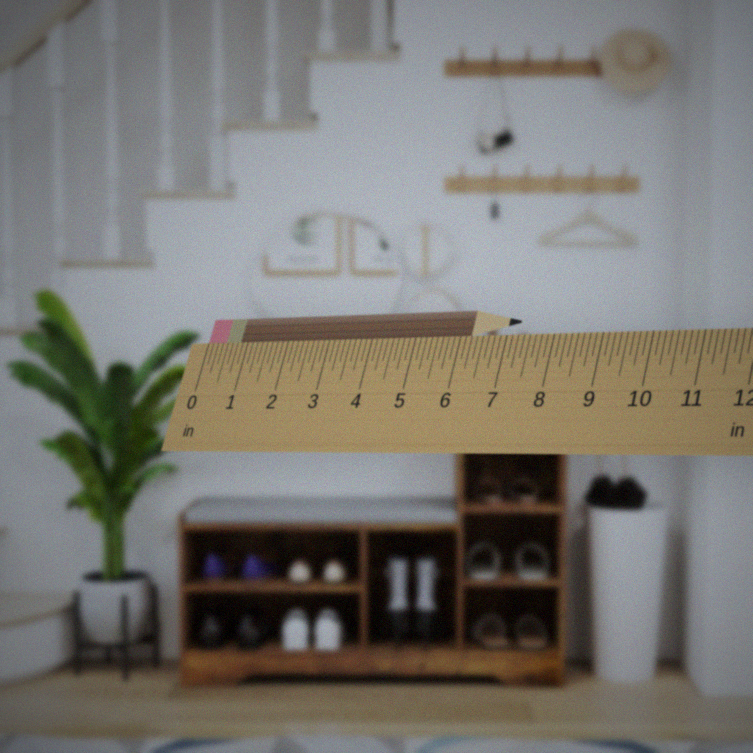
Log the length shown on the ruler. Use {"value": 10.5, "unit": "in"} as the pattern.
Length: {"value": 7.25, "unit": "in"}
